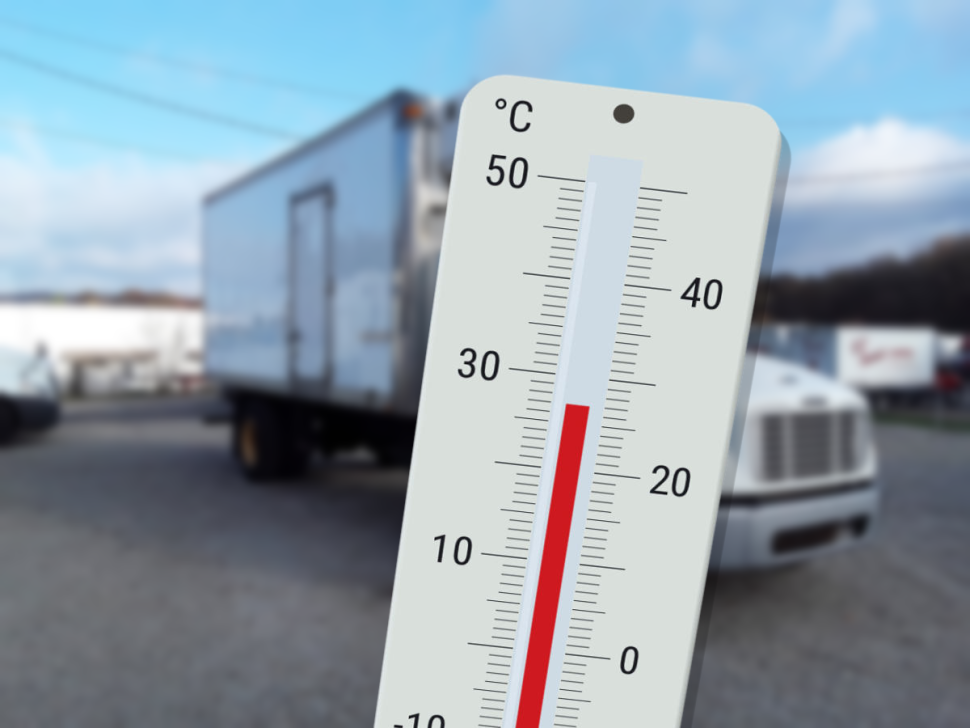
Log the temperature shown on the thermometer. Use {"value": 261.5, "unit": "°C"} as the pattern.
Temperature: {"value": 27, "unit": "°C"}
